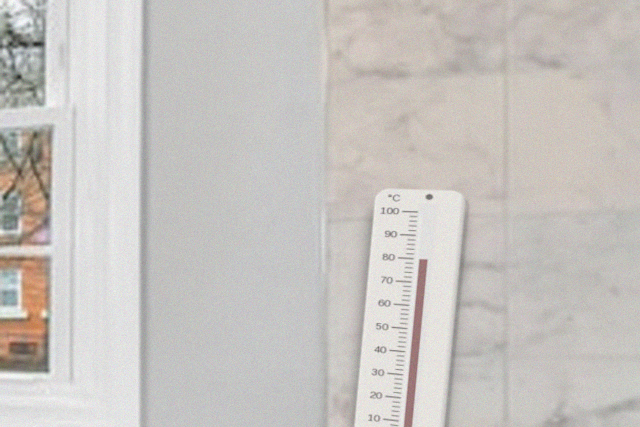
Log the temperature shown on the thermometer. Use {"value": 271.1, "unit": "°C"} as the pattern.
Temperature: {"value": 80, "unit": "°C"}
